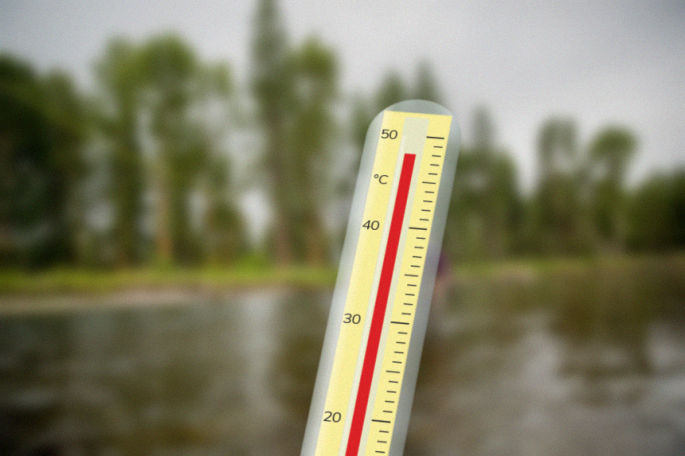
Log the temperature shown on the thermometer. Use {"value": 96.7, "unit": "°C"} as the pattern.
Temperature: {"value": 48, "unit": "°C"}
